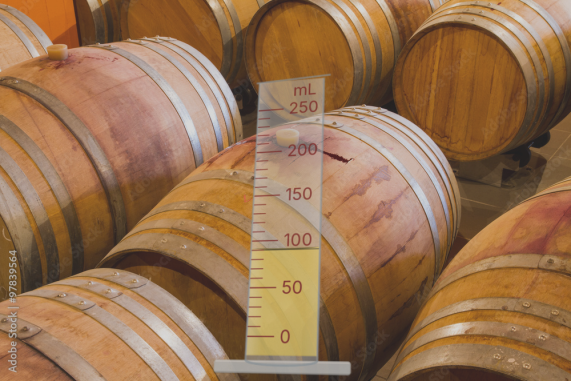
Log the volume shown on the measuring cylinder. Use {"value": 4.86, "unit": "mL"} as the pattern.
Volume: {"value": 90, "unit": "mL"}
